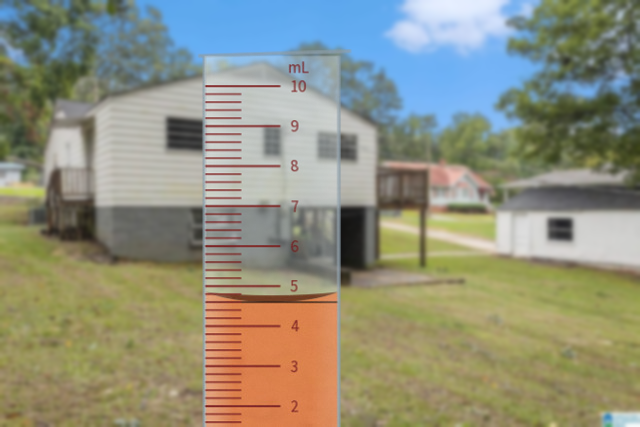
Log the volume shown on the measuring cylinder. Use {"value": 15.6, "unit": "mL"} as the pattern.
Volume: {"value": 4.6, "unit": "mL"}
